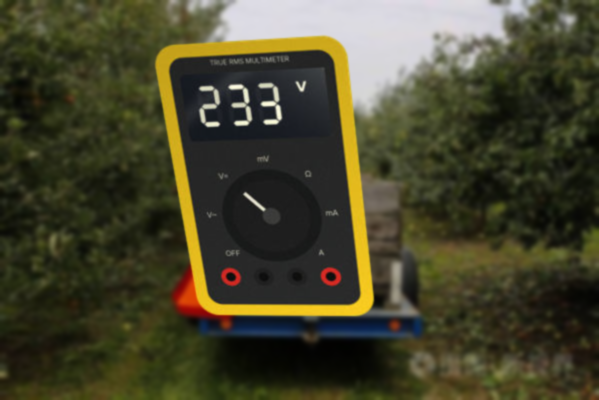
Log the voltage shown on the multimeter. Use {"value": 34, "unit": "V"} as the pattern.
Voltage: {"value": 233, "unit": "V"}
